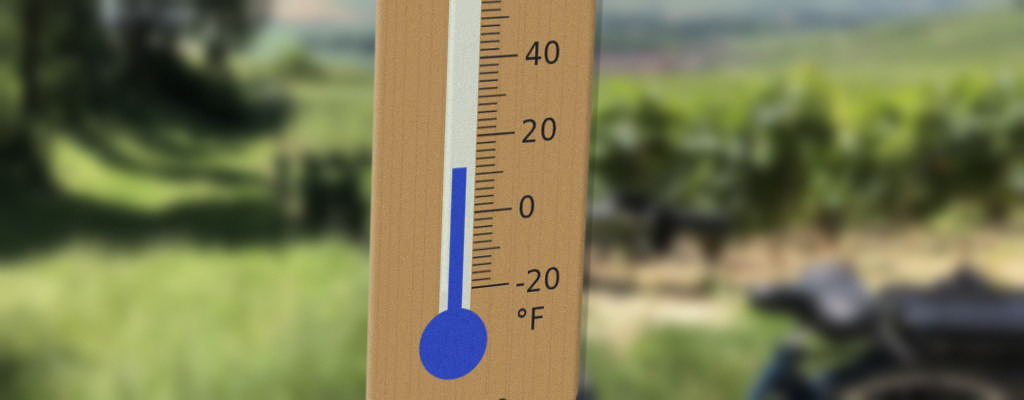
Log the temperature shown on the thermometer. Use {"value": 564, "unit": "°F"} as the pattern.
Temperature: {"value": 12, "unit": "°F"}
